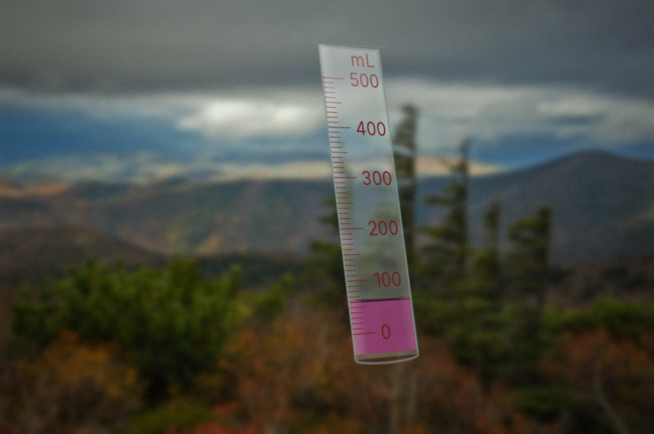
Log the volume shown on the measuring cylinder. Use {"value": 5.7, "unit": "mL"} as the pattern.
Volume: {"value": 60, "unit": "mL"}
